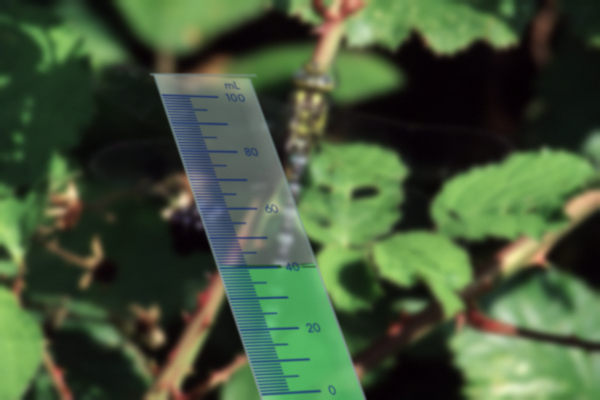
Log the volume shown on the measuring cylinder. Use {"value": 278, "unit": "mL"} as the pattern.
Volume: {"value": 40, "unit": "mL"}
